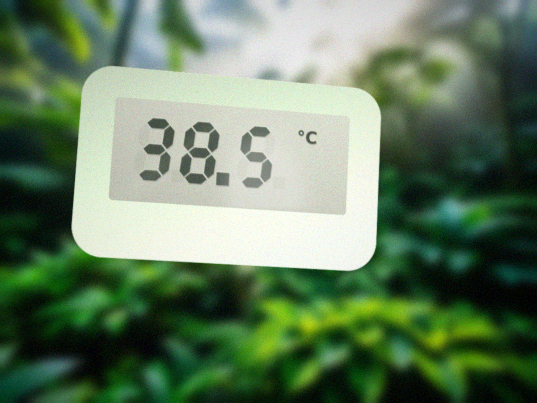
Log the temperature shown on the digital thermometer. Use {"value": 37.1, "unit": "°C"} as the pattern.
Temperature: {"value": 38.5, "unit": "°C"}
